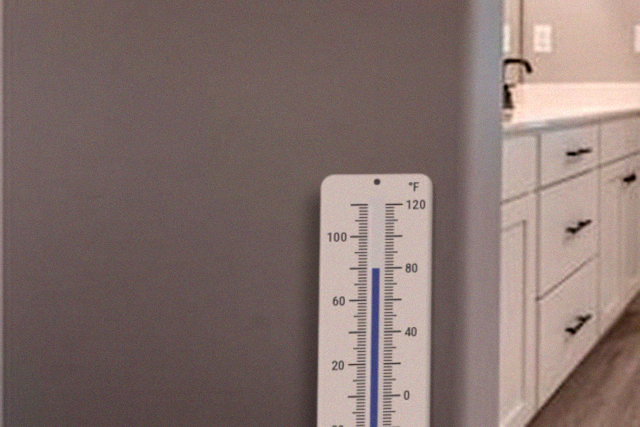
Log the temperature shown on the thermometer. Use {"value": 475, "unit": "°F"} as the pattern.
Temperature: {"value": 80, "unit": "°F"}
